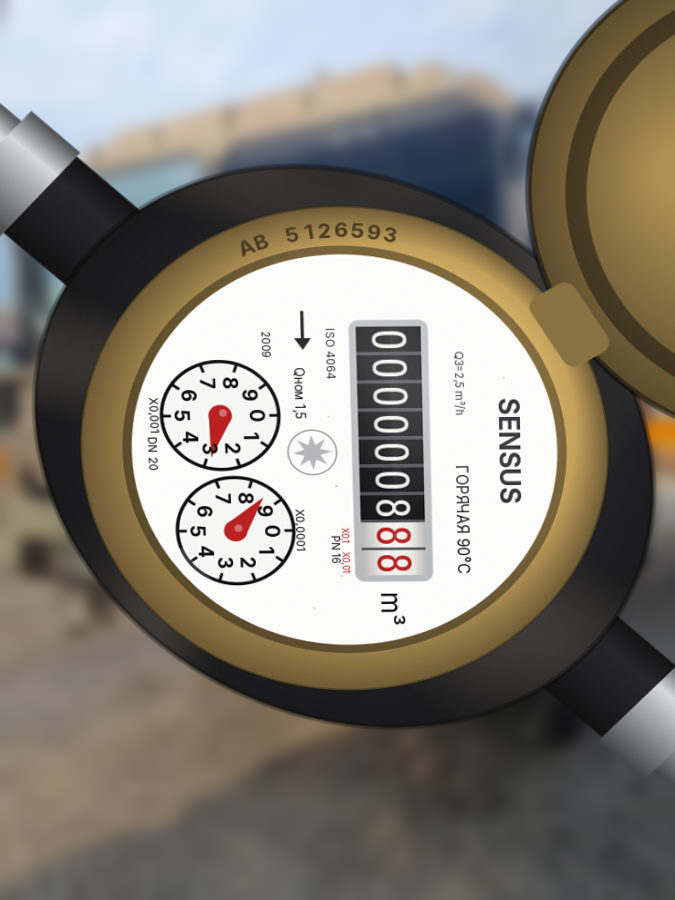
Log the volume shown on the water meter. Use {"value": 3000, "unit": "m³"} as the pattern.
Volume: {"value": 8.8828, "unit": "m³"}
